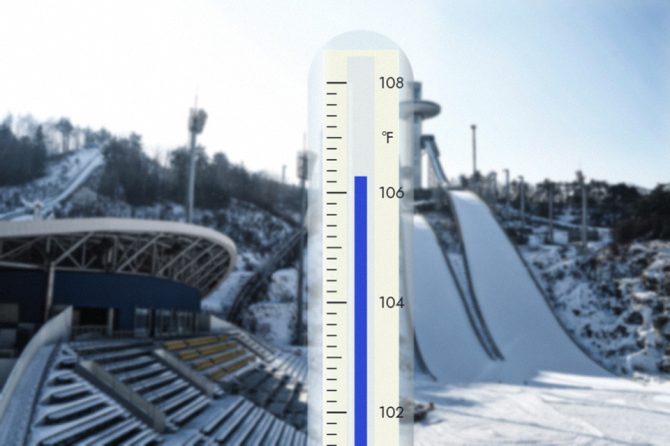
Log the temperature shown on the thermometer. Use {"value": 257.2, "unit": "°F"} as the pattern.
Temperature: {"value": 106.3, "unit": "°F"}
